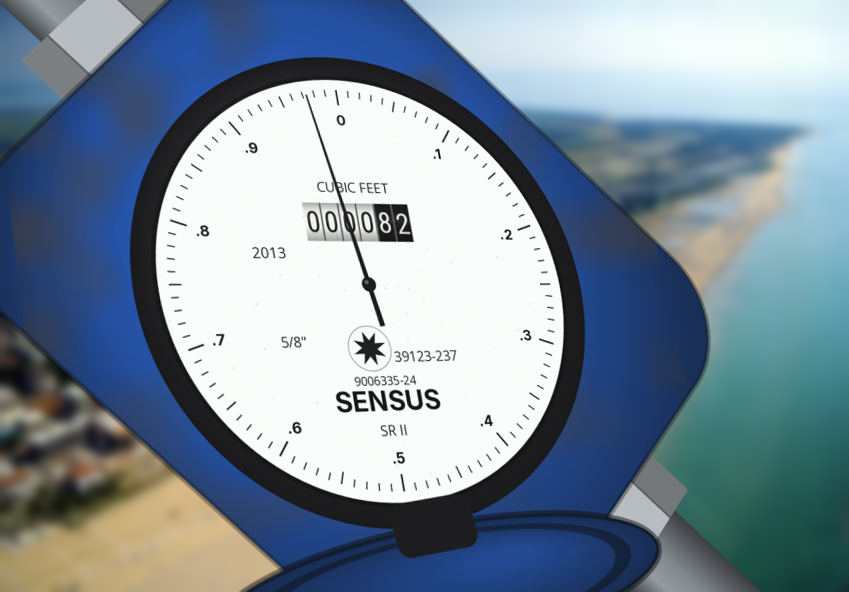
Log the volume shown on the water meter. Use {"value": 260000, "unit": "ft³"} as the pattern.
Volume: {"value": 81.97, "unit": "ft³"}
